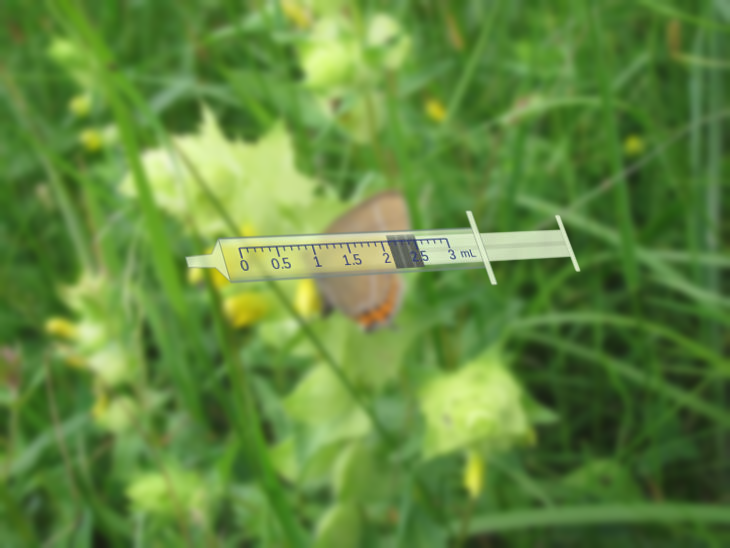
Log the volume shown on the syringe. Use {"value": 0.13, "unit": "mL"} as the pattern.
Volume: {"value": 2.1, "unit": "mL"}
